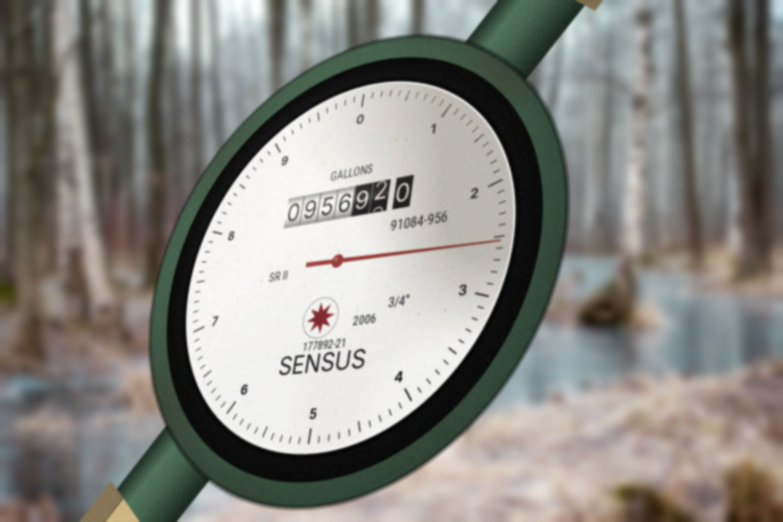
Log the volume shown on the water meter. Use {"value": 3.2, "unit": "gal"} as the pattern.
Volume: {"value": 956922.5, "unit": "gal"}
